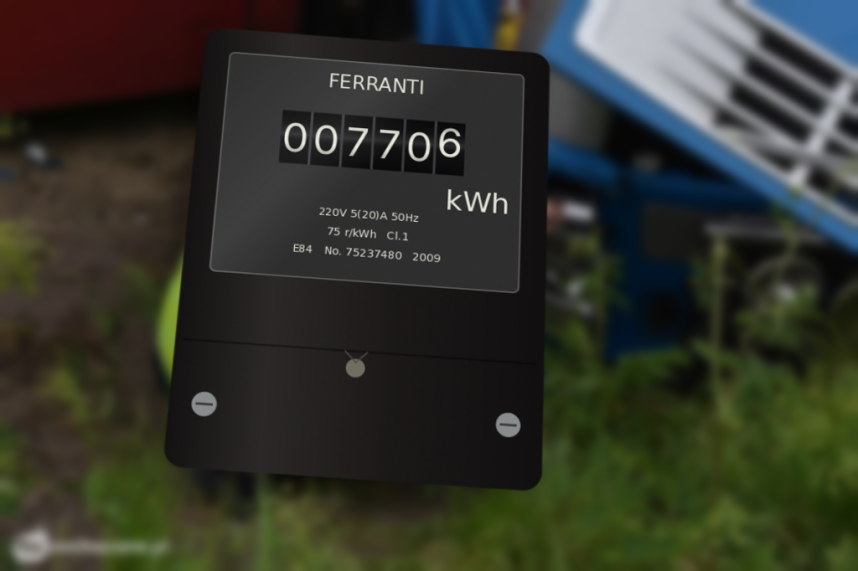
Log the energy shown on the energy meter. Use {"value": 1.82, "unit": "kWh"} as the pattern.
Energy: {"value": 7706, "unit": "kWh"}
